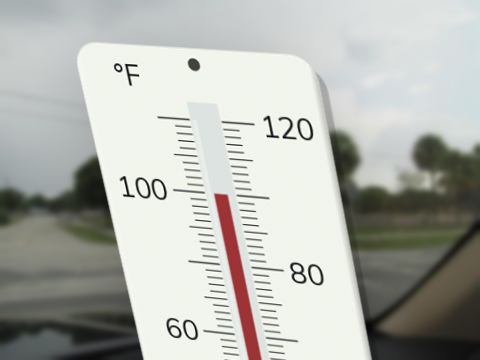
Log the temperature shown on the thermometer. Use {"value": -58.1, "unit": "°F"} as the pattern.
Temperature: {"value": 100, "unit": "°F"}
